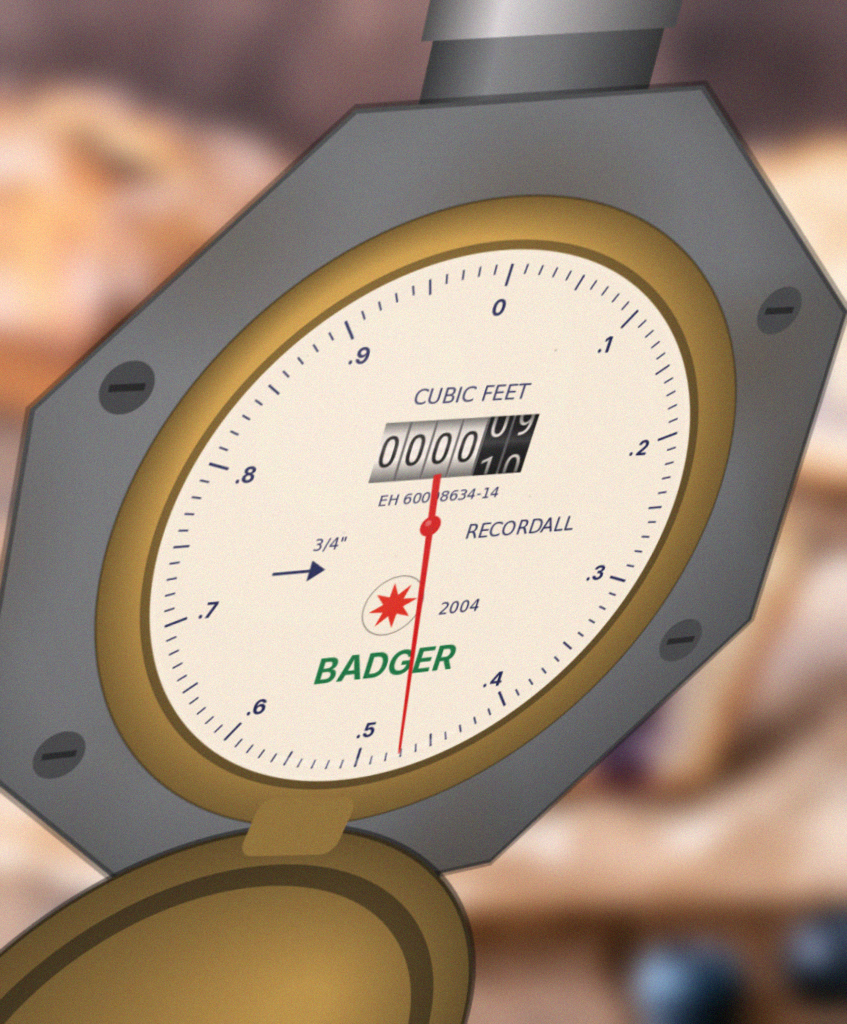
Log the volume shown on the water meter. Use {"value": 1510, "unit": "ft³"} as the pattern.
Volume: {"value": 9.47, "unit": "ft³"}
